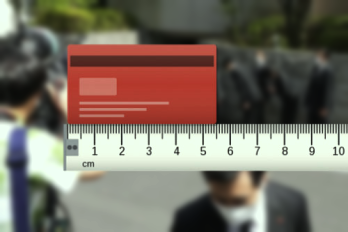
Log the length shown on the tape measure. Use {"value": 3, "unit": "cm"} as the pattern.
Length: {"value": 5.5, "unit": "cm"}
